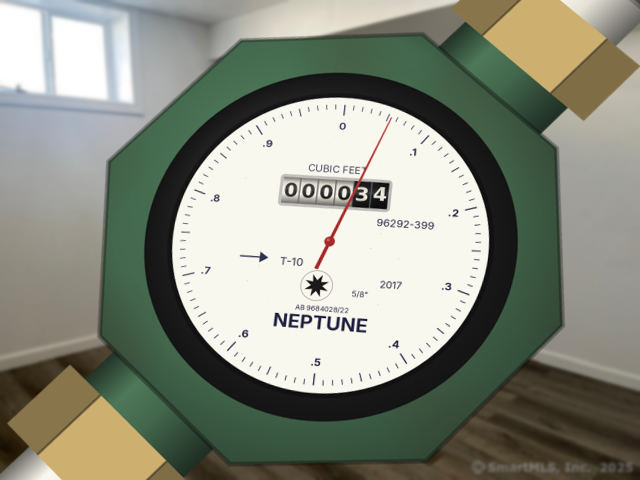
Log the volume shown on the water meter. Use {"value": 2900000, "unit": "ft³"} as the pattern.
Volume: {"value": 34.05, "unit": "ft³"}
